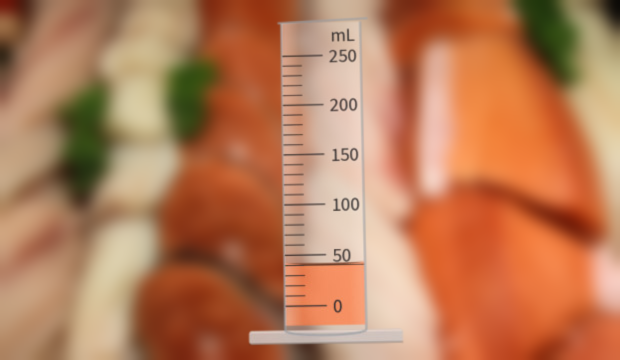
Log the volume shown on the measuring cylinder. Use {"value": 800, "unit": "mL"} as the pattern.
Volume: {"value": 40, "unit": "mL"}
